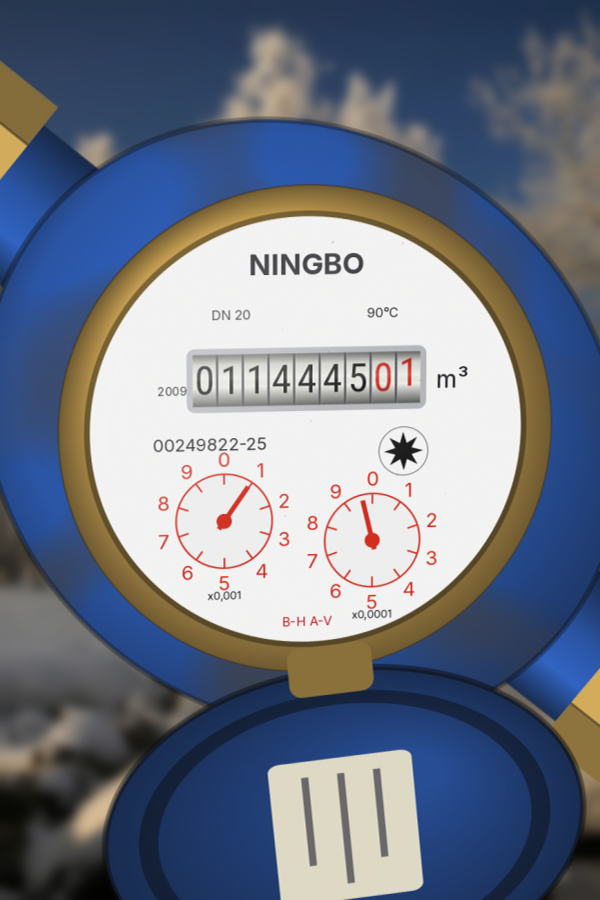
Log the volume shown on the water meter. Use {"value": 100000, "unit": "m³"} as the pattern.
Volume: {"value": 114445.0109, "unit": "m³"}
